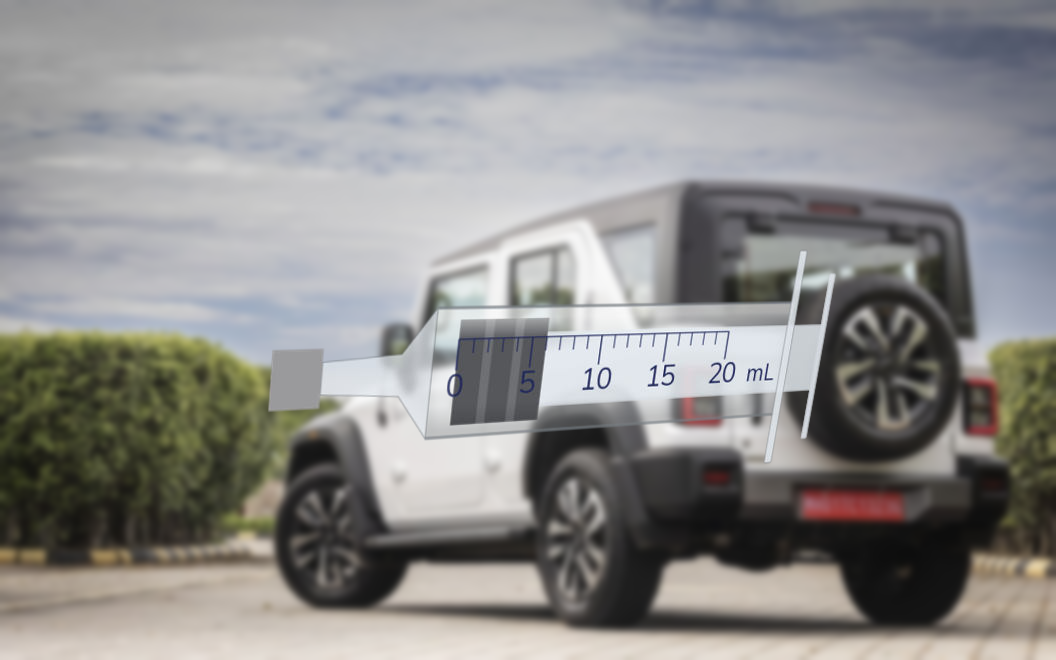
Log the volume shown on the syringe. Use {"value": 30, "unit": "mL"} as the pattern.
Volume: {"value": 0, "unit": "mL"}
